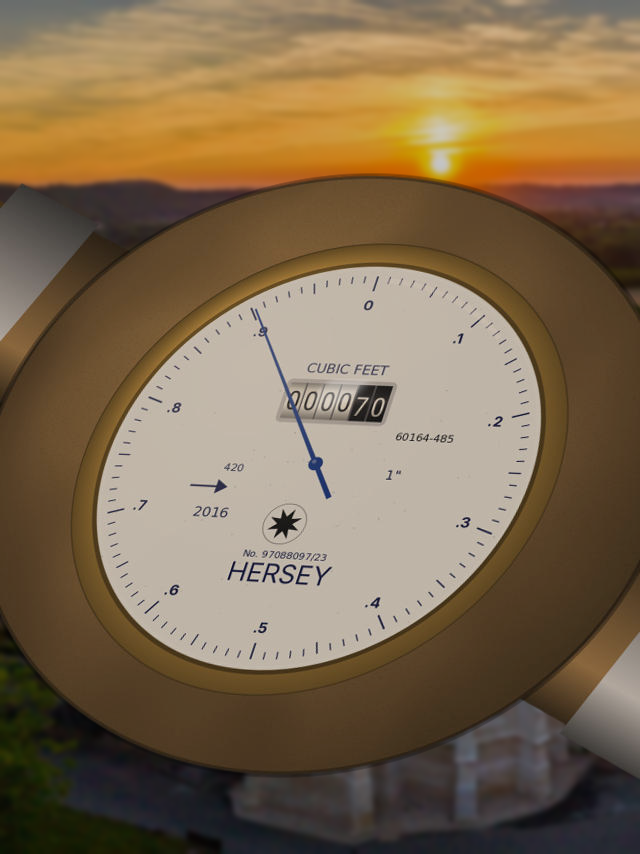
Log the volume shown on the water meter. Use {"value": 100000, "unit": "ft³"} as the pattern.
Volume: {"value": 69.90, "unit": "ft³"}
